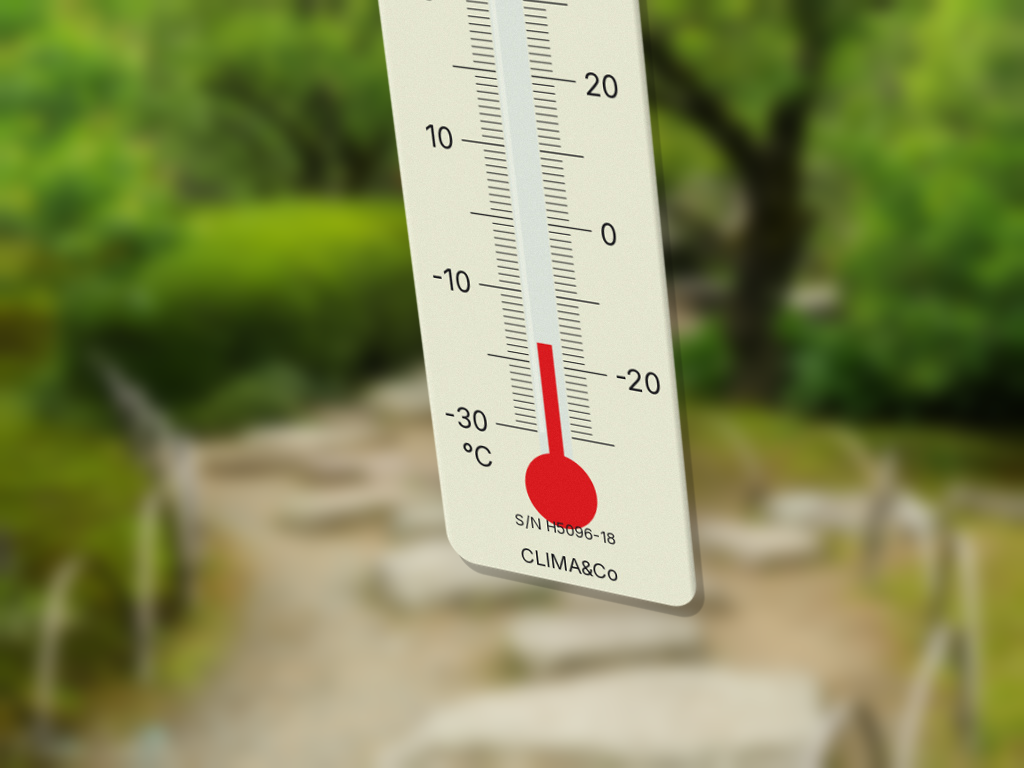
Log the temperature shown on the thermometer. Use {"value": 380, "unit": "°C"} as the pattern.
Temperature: {"value": -17, "unit": "°C"}
